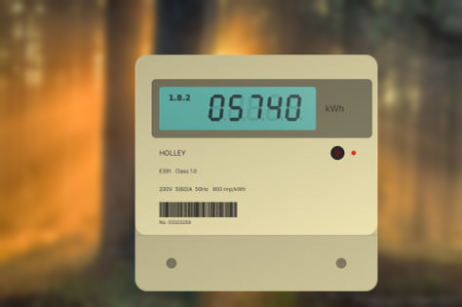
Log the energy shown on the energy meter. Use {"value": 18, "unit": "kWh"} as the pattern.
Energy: {"value": 5740, "unit": "kWh"}
